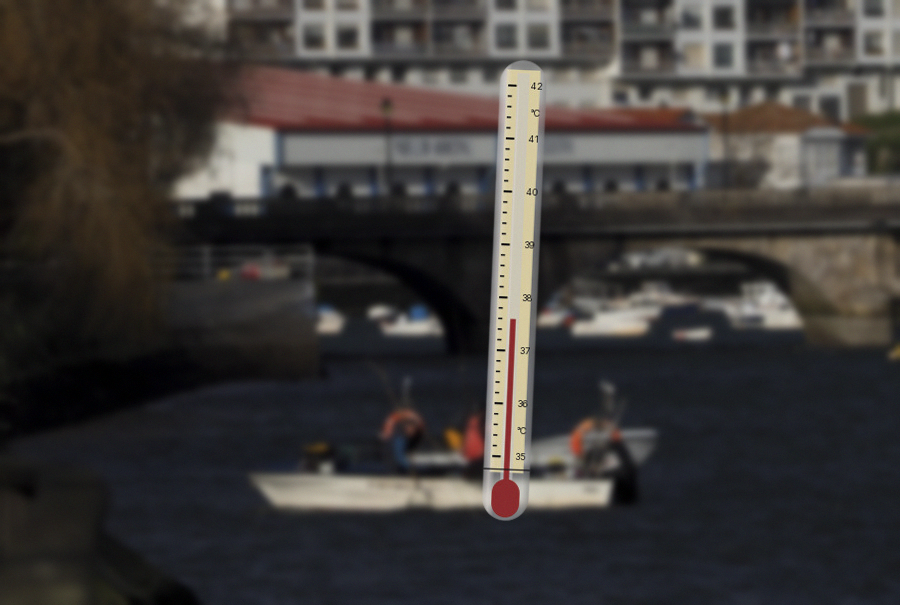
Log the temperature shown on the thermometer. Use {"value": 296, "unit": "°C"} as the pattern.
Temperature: {"value": 37.6, "unit": "°C"}
